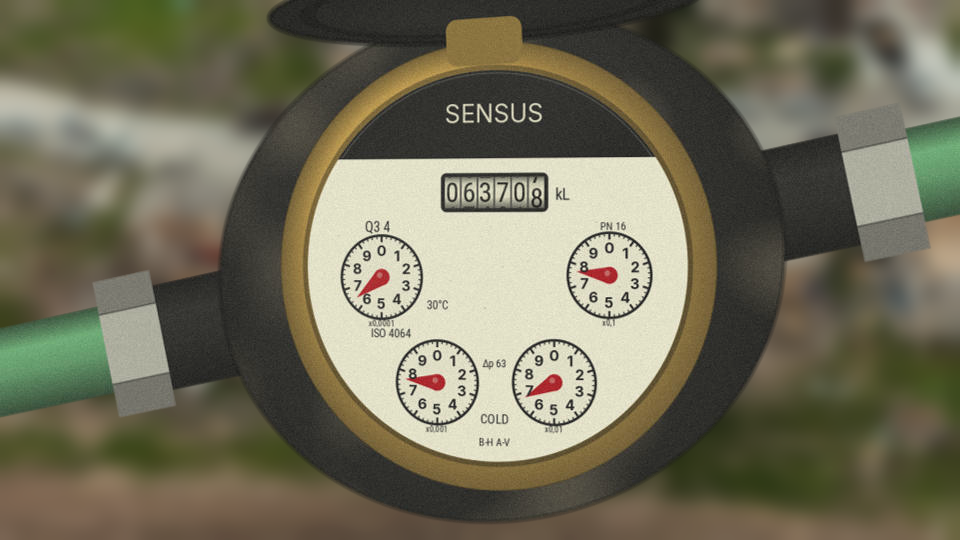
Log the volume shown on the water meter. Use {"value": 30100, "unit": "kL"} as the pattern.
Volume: {"value": 63707.7676, "unit": "kL"}
